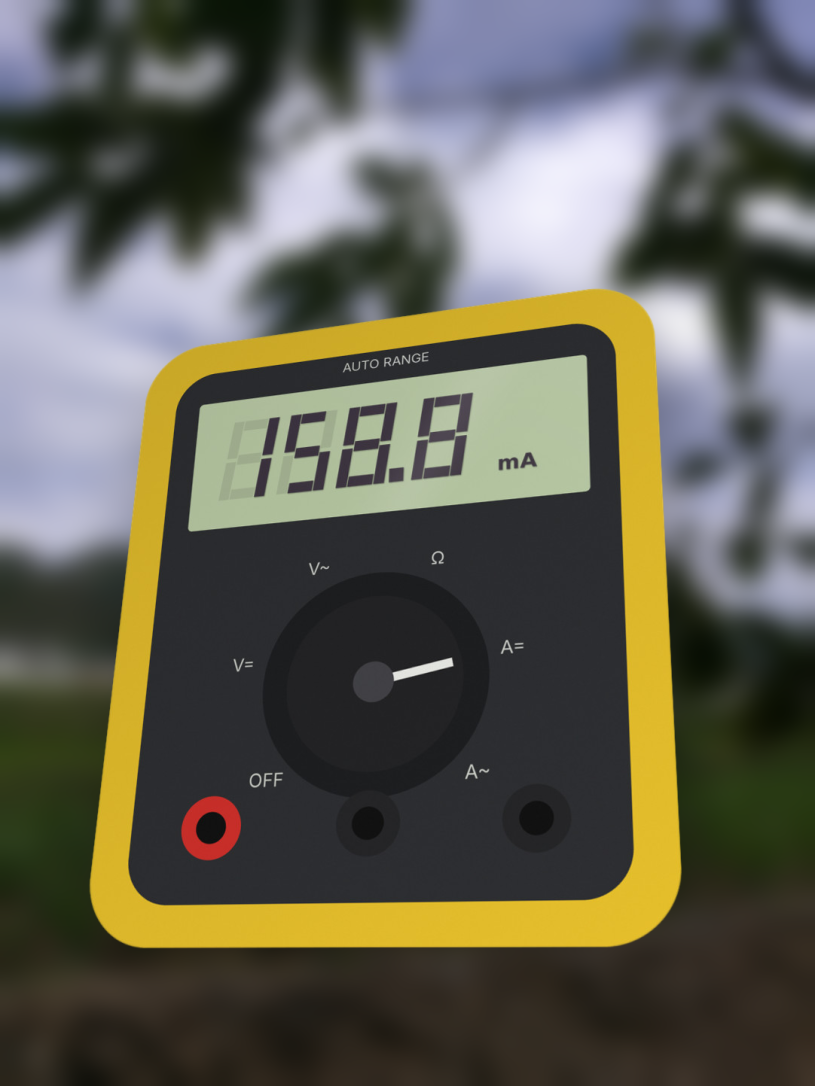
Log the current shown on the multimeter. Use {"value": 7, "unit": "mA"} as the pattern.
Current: {"value": 158.8, "unit": "mA"}
